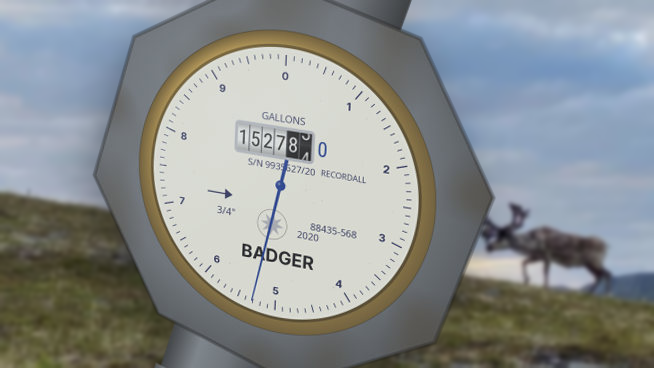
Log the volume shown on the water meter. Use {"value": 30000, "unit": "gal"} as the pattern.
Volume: {"value": 1527835.3, "unit": "gal"}
